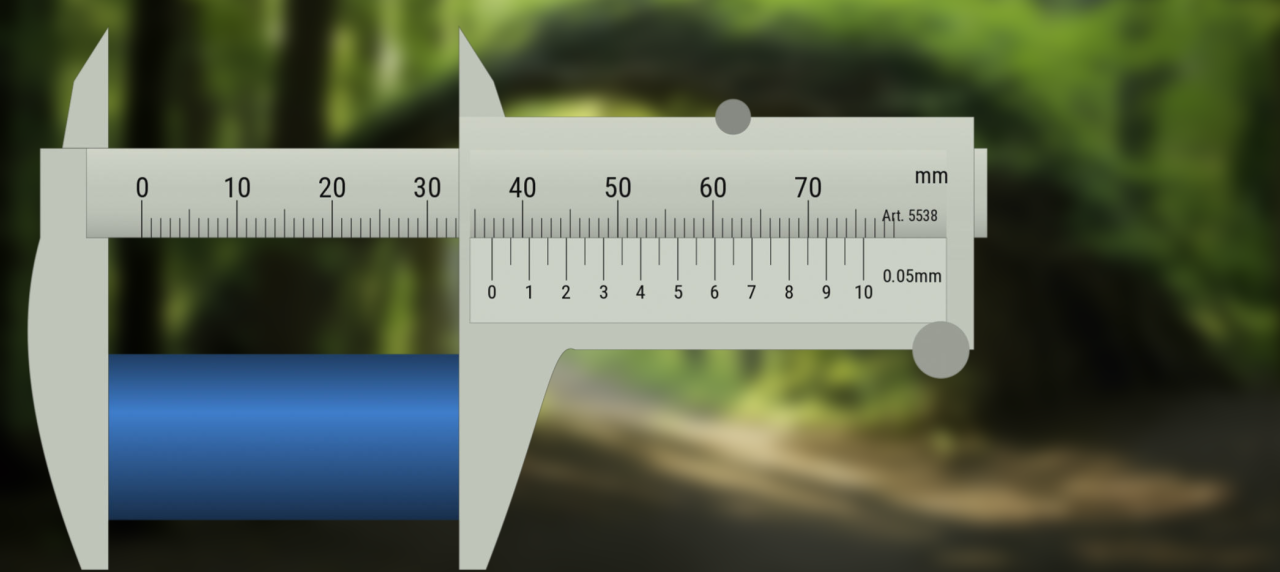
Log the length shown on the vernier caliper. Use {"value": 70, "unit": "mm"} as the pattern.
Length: {"value": 36.8, "unit": "mm"}
